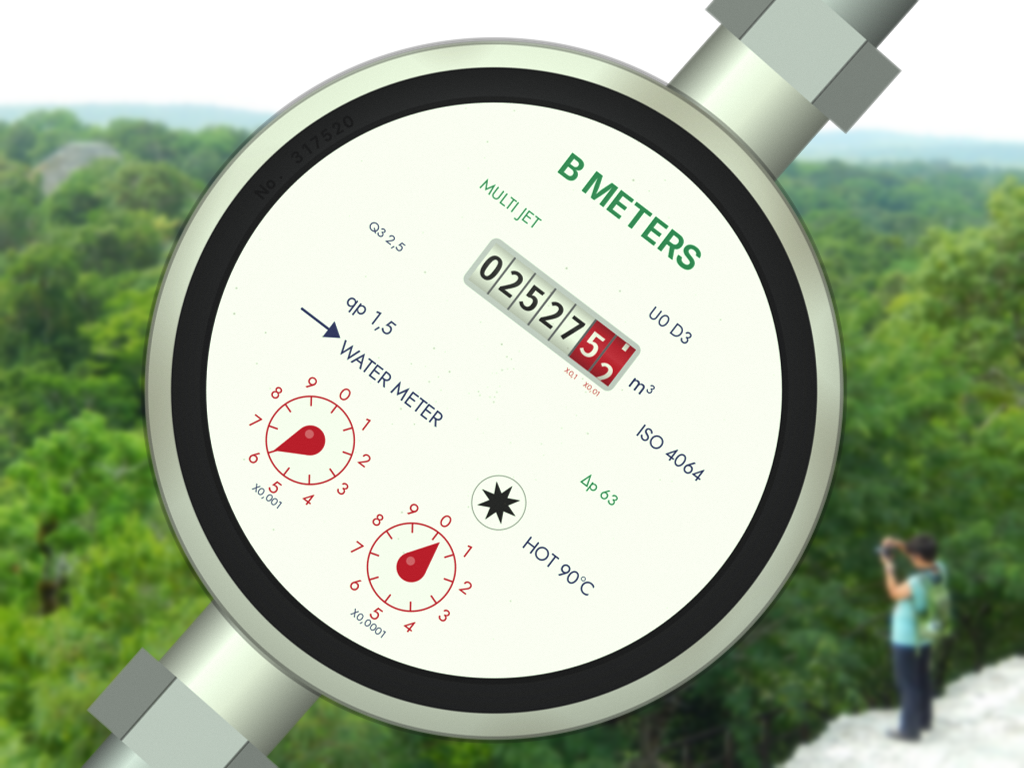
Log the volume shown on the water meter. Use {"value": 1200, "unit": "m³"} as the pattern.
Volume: {"value": 2527.5160, "unit": "m³"}
